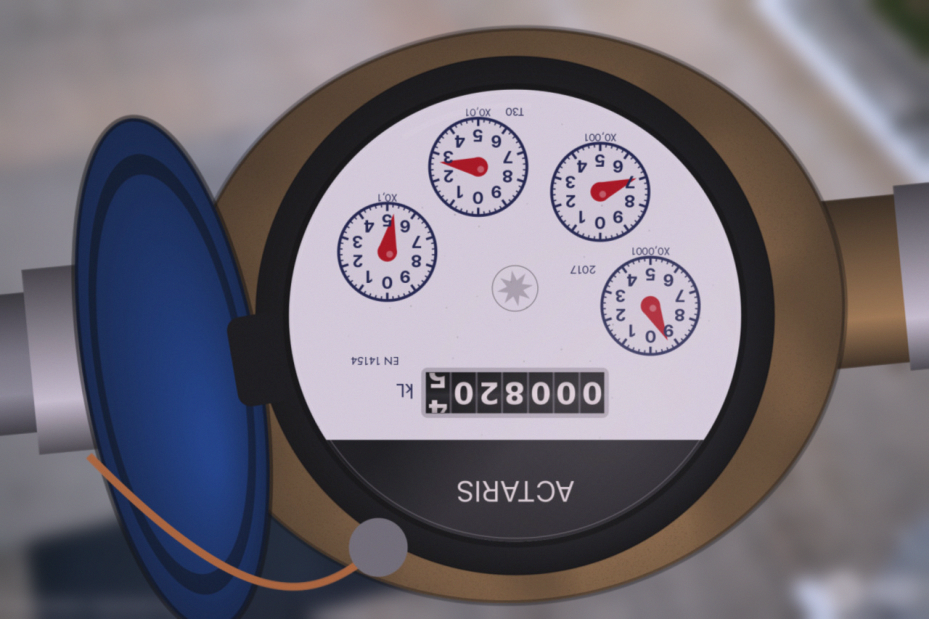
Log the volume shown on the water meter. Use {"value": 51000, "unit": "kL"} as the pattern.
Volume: {"value": 8204.5269, "unit": "kL"}
